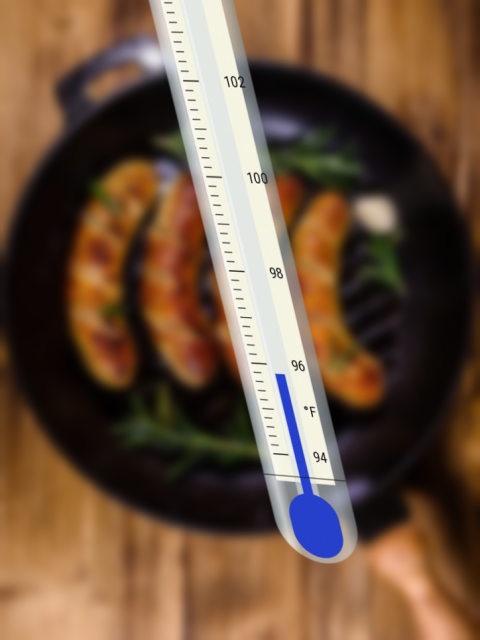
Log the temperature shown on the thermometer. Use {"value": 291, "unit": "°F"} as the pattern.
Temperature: {"value": 95.8, "unit": "°F"}
